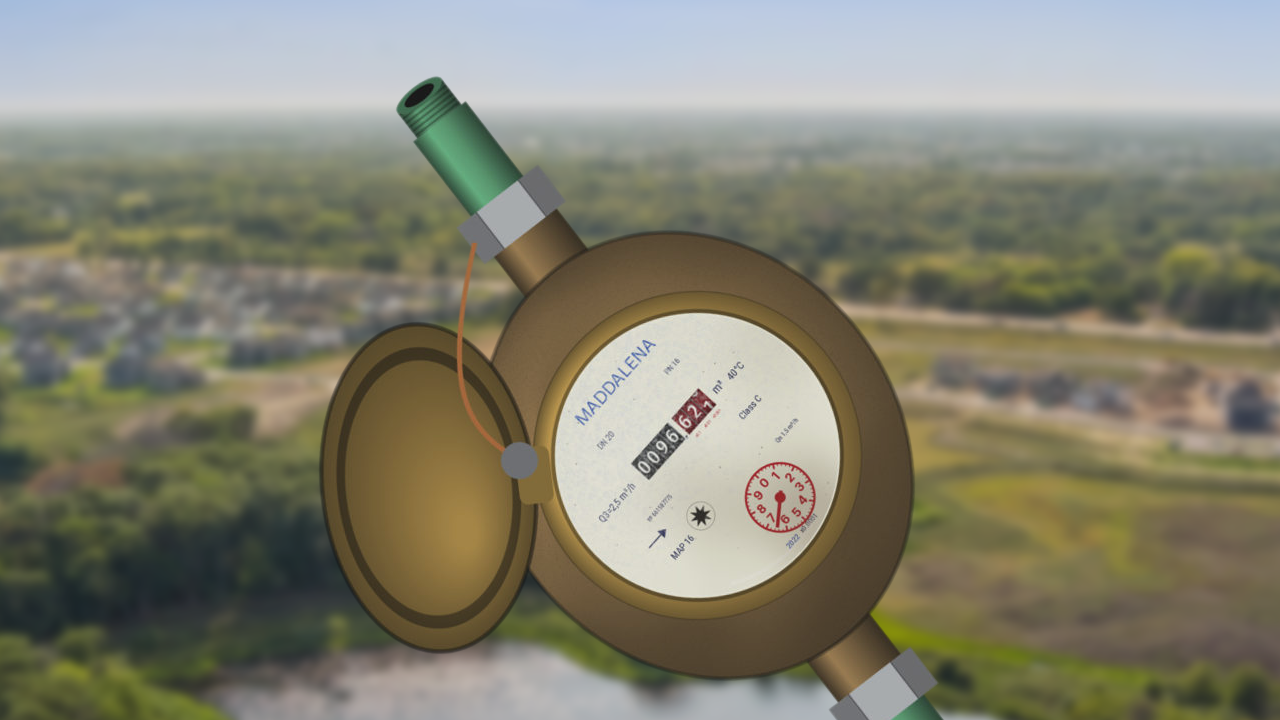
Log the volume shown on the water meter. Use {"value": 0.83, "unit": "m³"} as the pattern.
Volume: {"value": 96.6206, "unit": "m³"}
